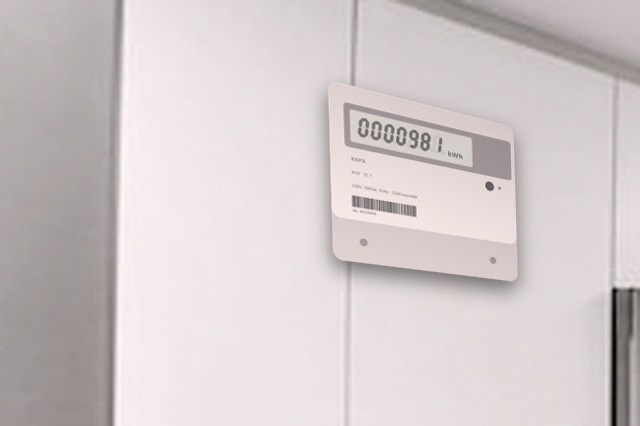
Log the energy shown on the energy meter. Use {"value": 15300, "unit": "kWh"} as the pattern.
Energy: {"value": 981, "unit": "kWh"}
